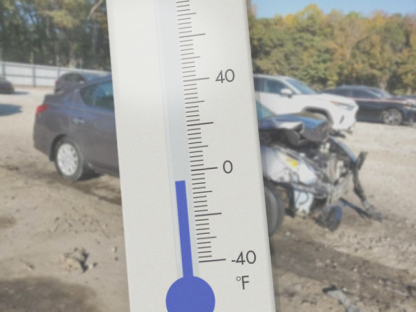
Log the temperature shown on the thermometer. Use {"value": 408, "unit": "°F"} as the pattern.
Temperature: {"value": -4, "unit": "°F"}
